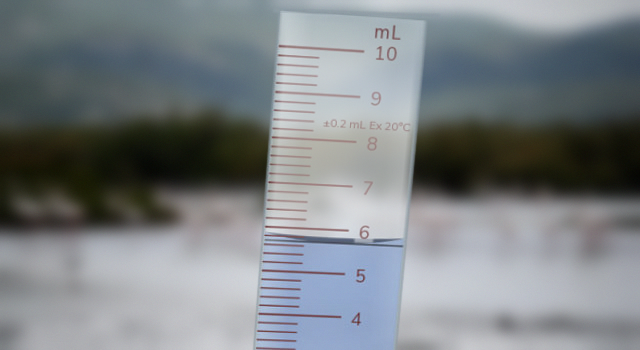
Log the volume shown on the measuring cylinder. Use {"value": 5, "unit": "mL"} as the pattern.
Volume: {"value": 5.7, "unit": "mL"}
